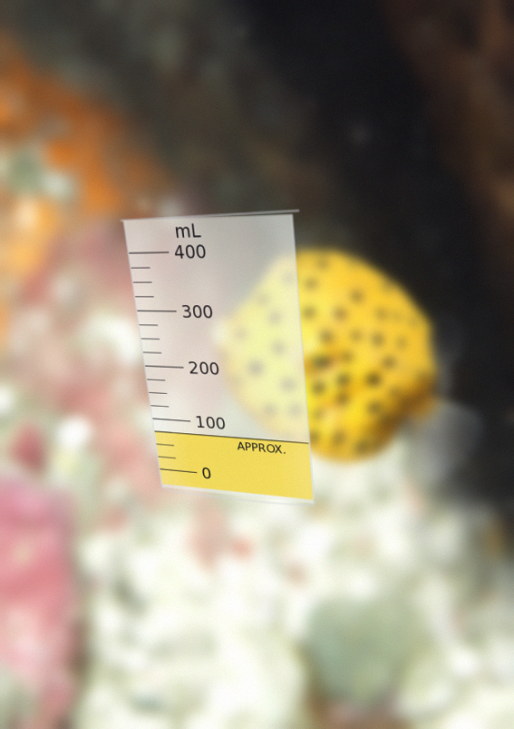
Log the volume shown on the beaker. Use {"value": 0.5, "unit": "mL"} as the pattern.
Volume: {"value": 75, "unit": "mL"}
